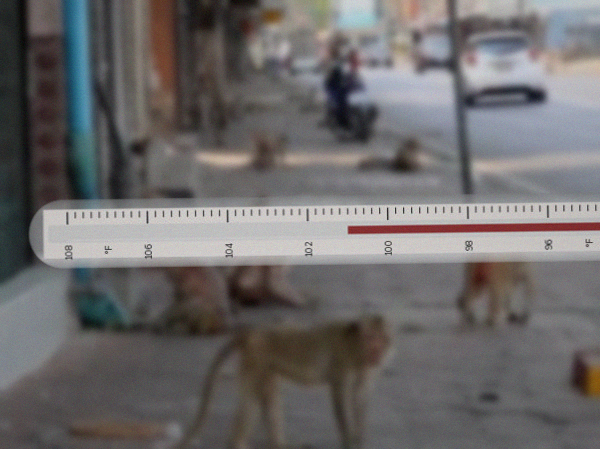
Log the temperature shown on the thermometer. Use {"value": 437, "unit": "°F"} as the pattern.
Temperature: {"value": 101, "unit": "°F"}
